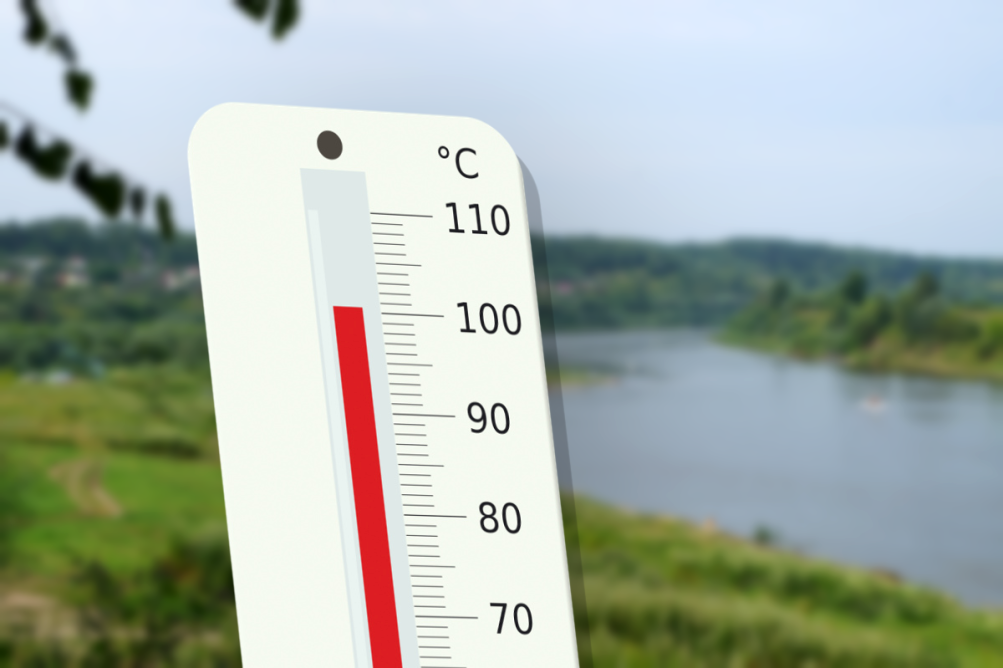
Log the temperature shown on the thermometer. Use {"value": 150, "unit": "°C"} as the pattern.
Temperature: {"value": 100.5, "unit": "°C"}
